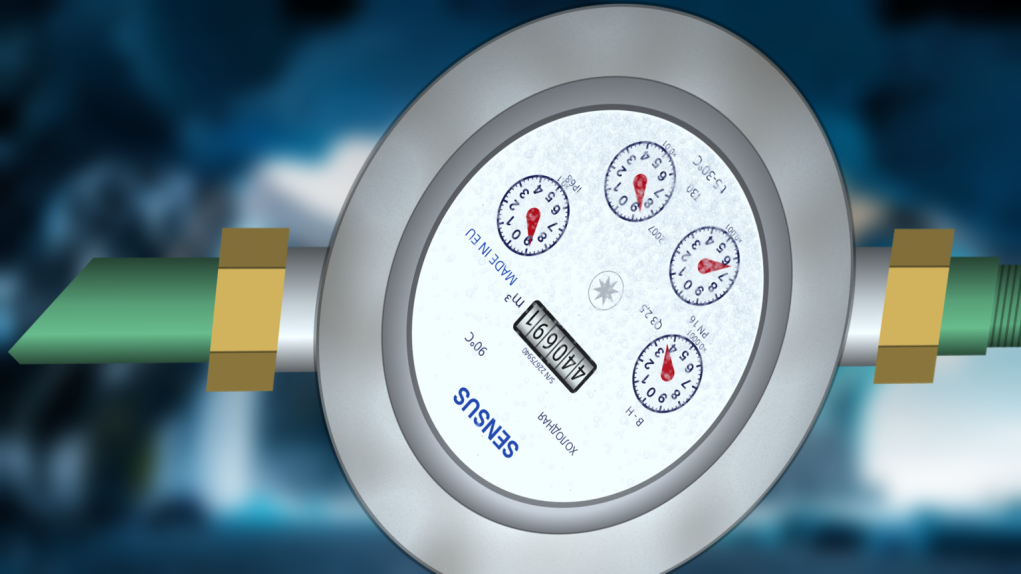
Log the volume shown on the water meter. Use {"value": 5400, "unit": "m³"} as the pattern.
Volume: {"value": 440690.8863, "unit": "m³"}
